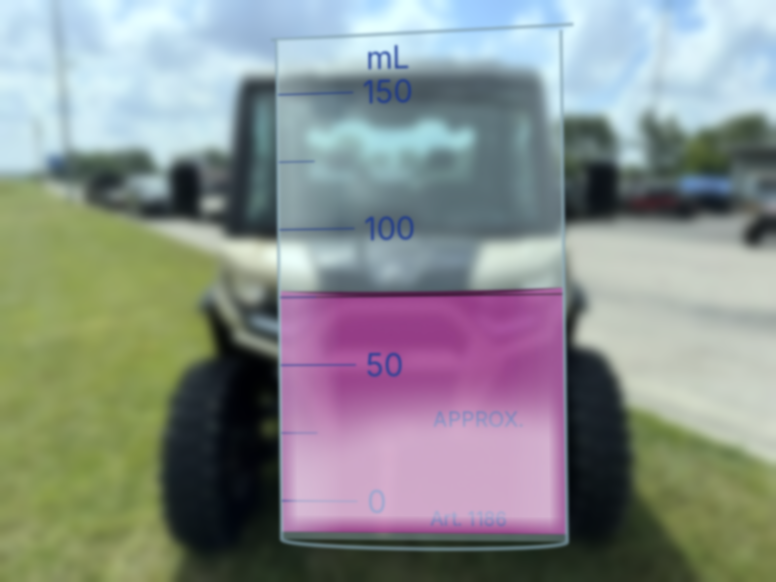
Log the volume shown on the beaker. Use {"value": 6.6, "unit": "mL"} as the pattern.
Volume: {"value": 75, "unit": "mL"}
